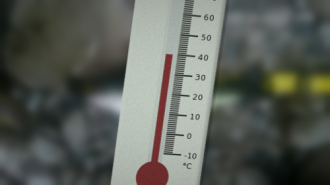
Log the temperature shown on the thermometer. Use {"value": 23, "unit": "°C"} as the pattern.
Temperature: {"value": 40, "unit": "°C"}
